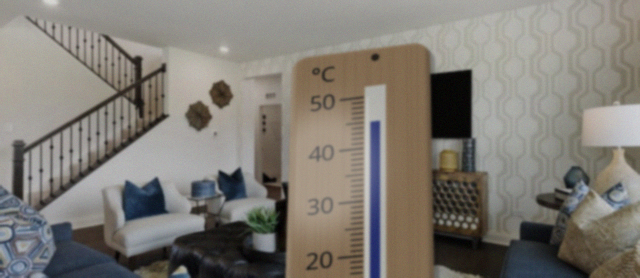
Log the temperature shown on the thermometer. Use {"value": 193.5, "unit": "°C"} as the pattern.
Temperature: {"value": 45, "unit": "°C"}
